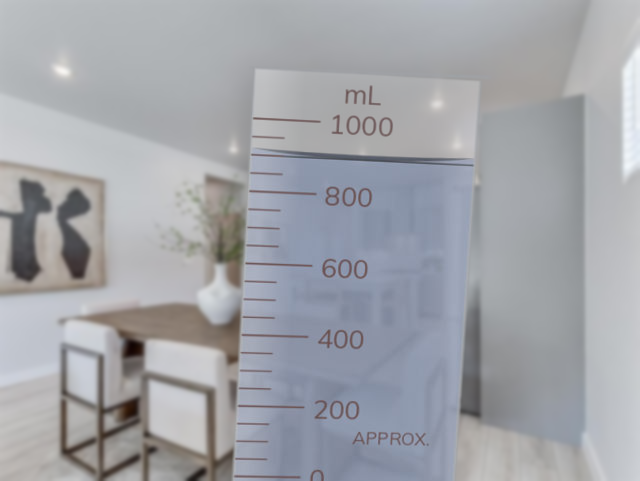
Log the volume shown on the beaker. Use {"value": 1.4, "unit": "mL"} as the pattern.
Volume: {"value": 900, "unit": "mL"}
